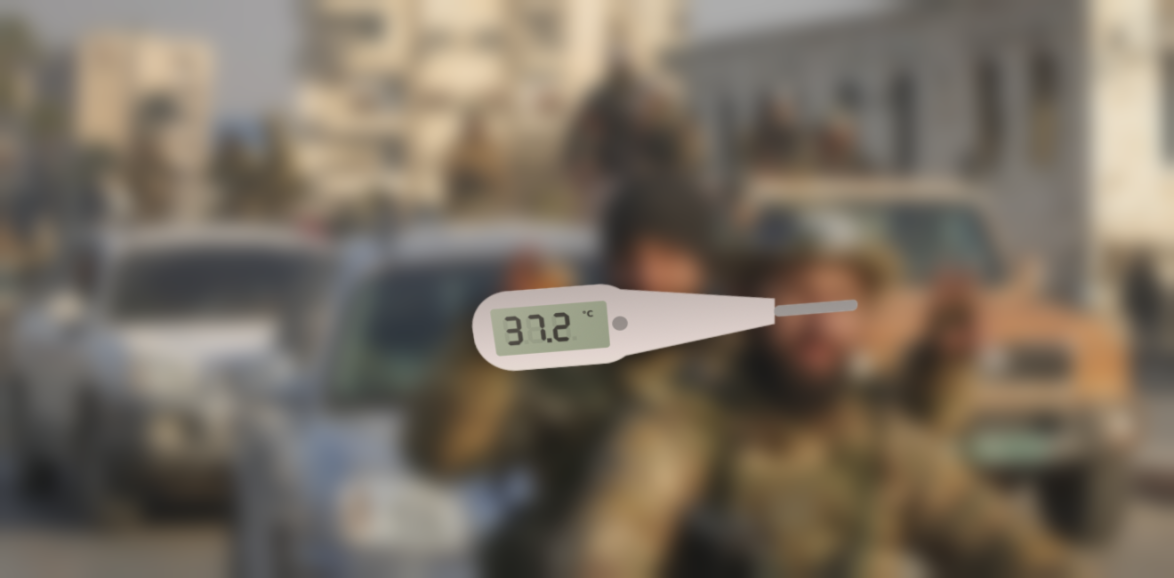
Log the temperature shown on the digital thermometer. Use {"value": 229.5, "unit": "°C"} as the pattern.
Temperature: {"value": 37.2, "unit": "°C"}
